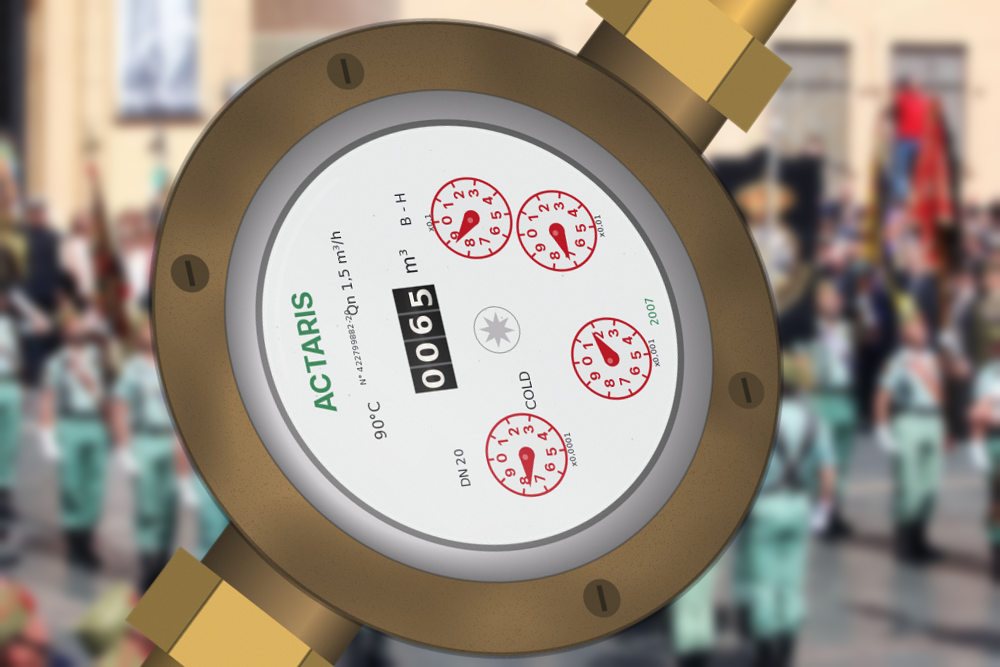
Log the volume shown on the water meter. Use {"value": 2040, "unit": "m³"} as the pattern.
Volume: {"value": 64.8717, "unit": "m³"}
